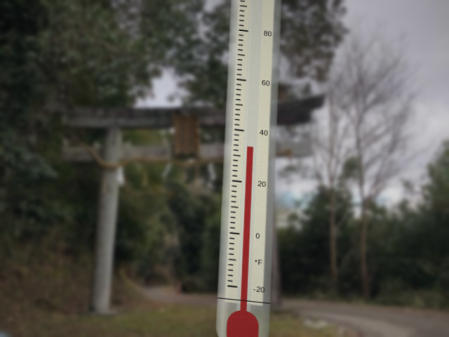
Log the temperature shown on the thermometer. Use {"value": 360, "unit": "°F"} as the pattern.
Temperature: {"value": 34, "unit": "°F"}
